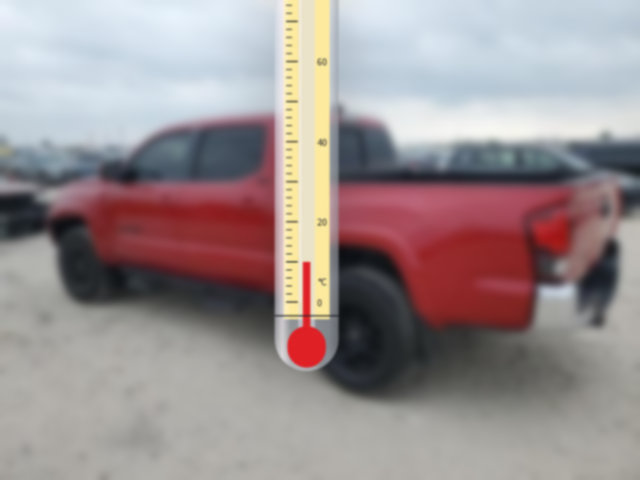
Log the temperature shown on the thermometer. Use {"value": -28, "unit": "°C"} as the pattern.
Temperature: {"value": 10, "unit": "°C"}
